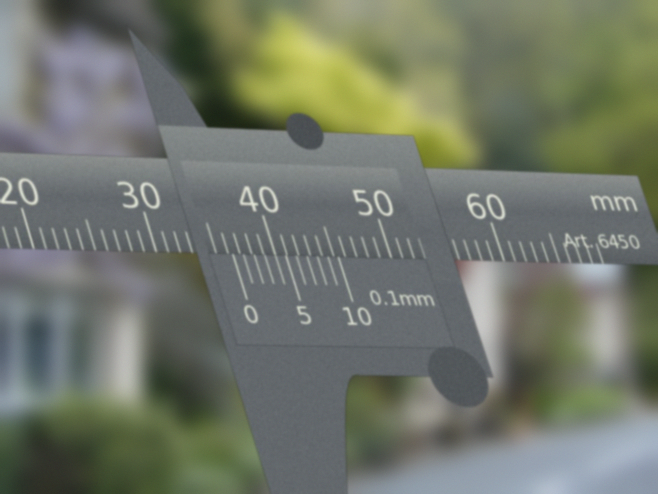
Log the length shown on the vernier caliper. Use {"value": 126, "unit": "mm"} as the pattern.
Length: {"value": 36.4, "unit": "mm"}
